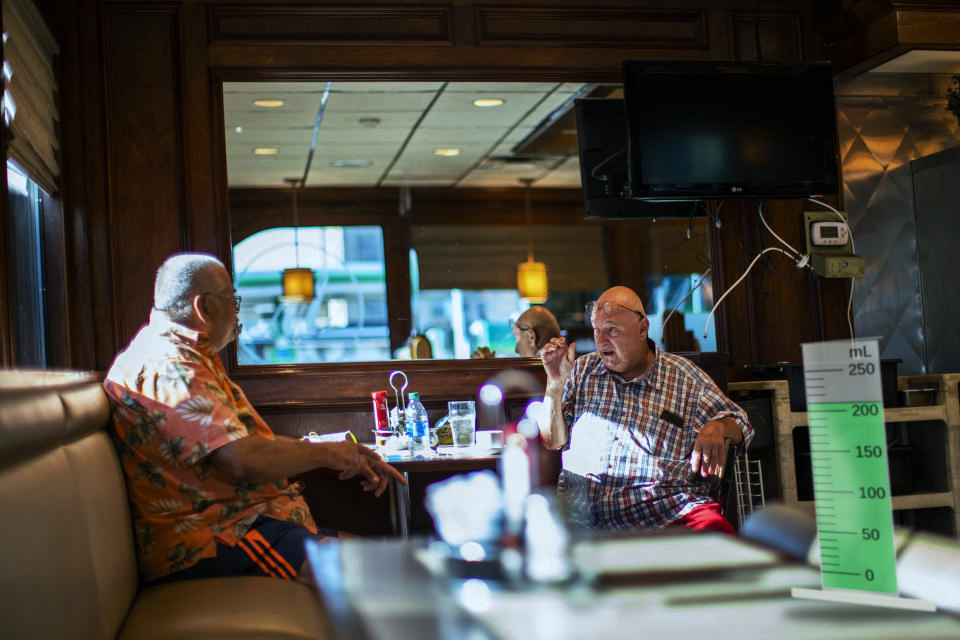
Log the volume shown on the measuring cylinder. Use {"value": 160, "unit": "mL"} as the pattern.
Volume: {"value": 210, "unit": "mL"}
